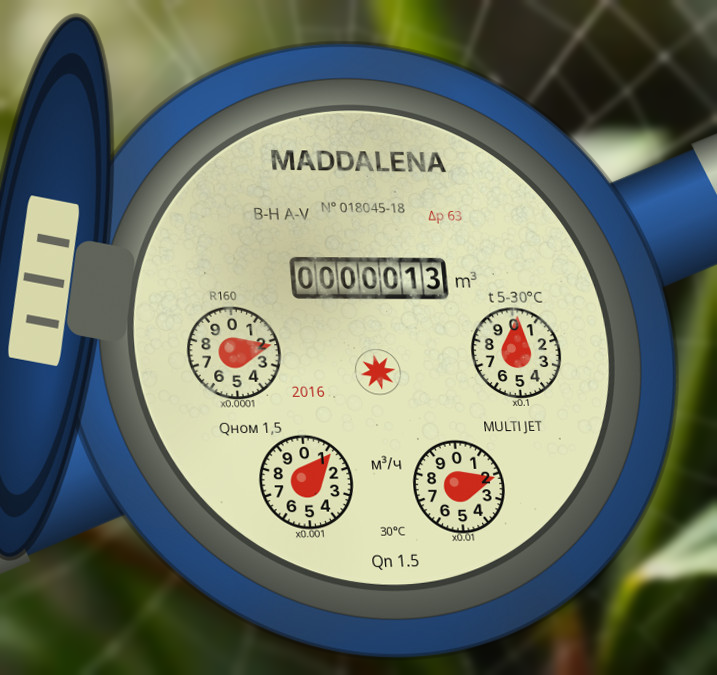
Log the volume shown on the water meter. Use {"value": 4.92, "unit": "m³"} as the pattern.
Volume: {"value": 13.0212, "unit": "m³"}
